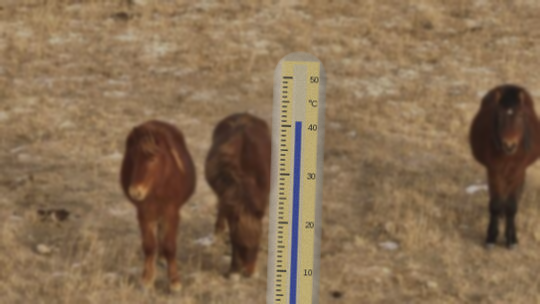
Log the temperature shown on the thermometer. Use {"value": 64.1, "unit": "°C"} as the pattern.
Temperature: {"value": 41, "unit": "°C"}
